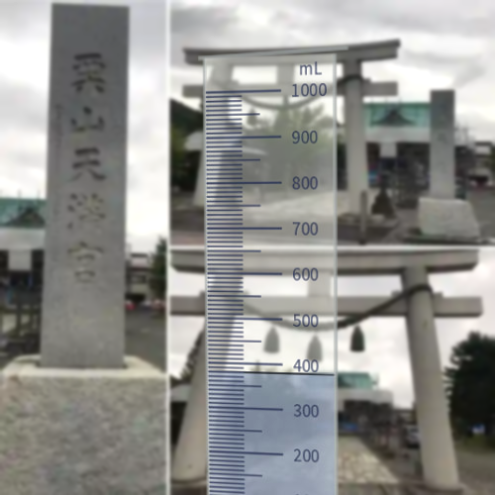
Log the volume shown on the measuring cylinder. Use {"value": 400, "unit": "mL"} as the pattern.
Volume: {"value": 380, "unit": "mL"}
